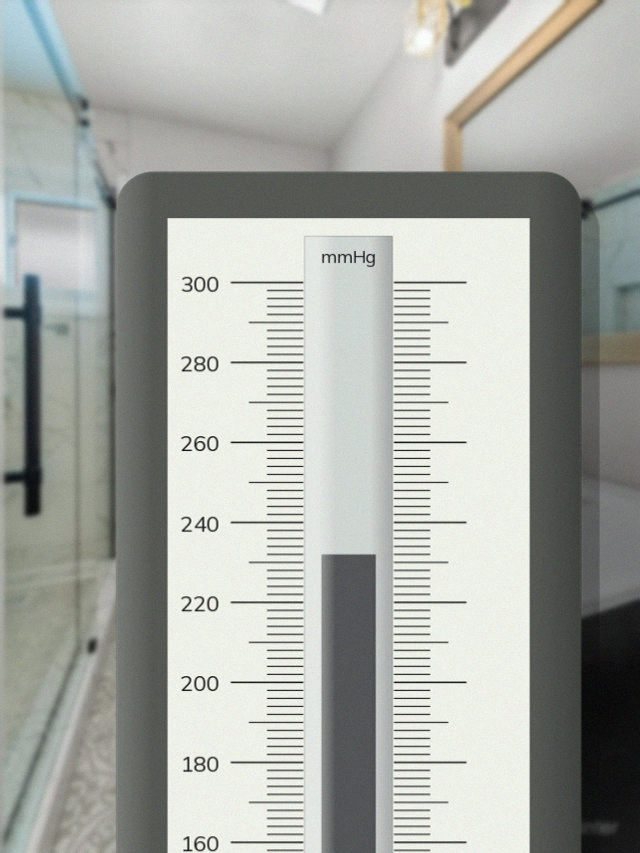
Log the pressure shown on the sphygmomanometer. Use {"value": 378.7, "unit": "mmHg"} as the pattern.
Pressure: {"value": 232, "unit": "mmHg"}
